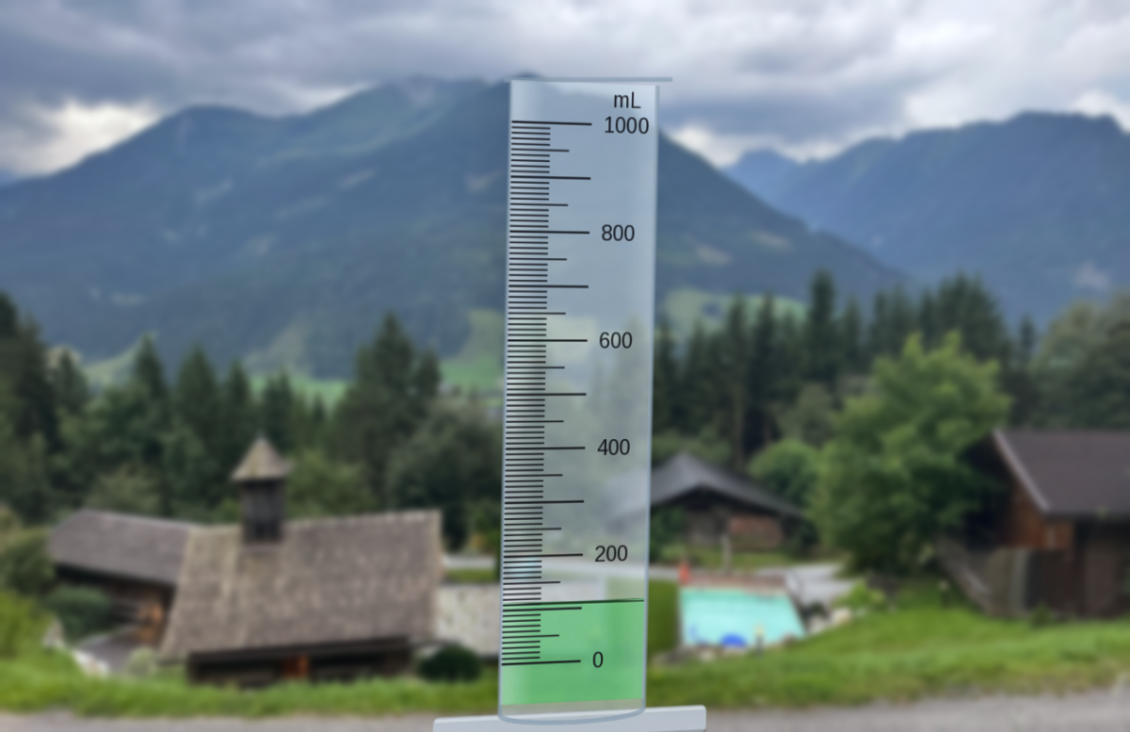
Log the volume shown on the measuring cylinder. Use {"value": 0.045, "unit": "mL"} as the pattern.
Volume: {"value": 110, "unit": "mL"}
